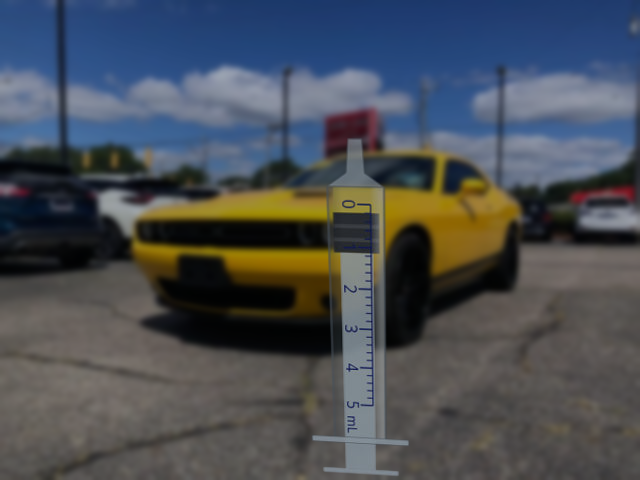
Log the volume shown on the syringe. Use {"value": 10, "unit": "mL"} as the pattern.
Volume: {"value": 0.2, "unit": "mL"}
